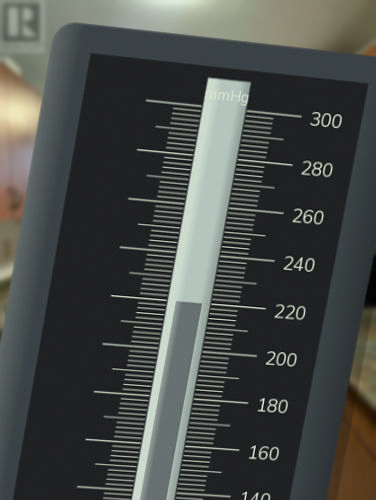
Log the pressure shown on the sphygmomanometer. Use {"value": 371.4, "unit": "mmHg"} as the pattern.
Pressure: {"value": 220, "unit": "mmHg"}
